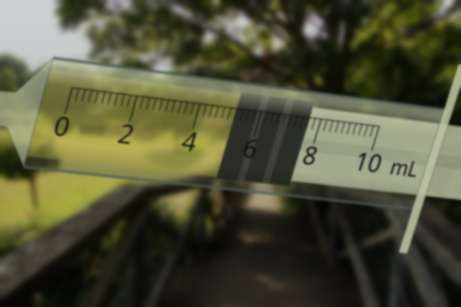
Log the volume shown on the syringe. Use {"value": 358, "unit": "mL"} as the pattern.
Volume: {"value": 5.2, "unit": "mL"}
